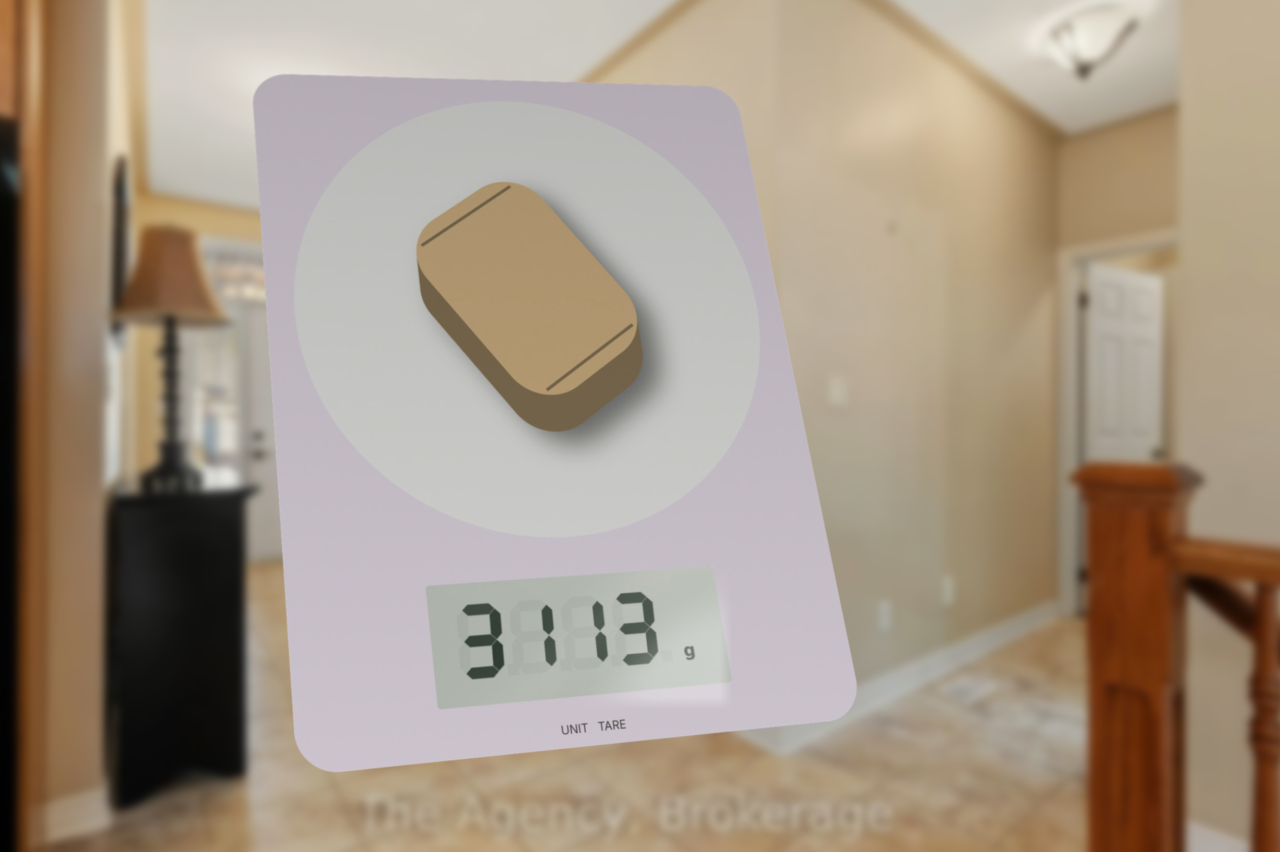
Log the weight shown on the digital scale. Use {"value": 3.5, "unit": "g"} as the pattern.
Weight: {"value": 3113, "unit": "g"}
